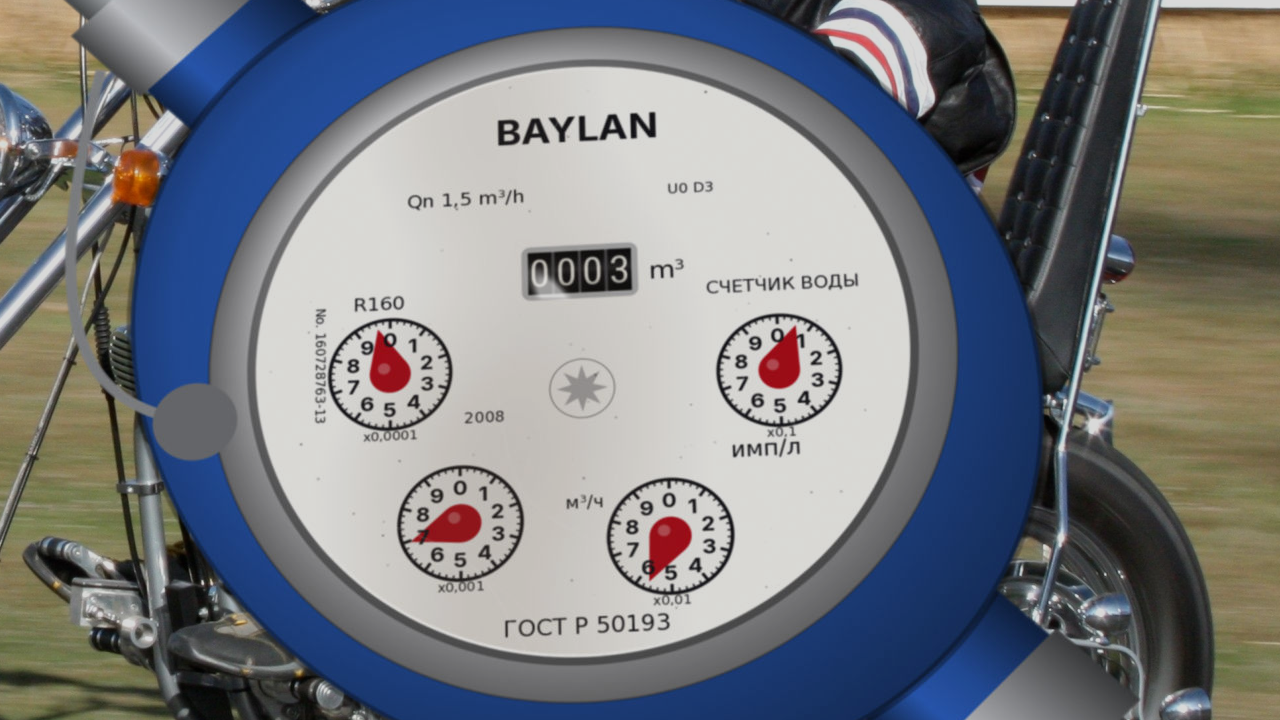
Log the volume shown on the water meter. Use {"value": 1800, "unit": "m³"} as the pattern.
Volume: {"value": 3.0569, "unit": "m³"}
